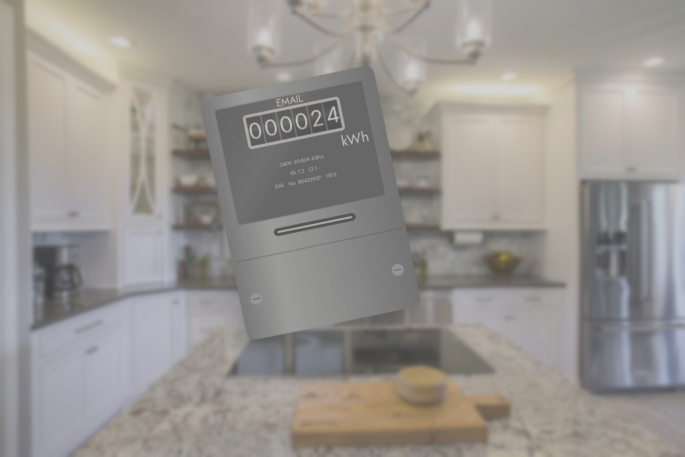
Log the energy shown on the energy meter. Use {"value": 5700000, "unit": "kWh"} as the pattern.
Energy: {"value": 24, "unit": "kWh"}
